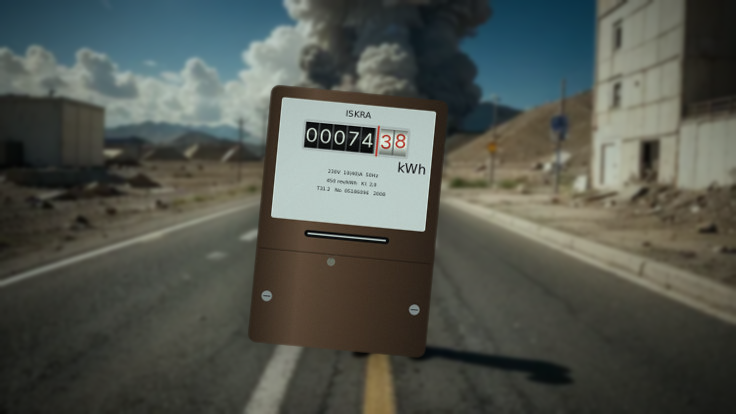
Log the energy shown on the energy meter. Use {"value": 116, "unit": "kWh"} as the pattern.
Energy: {"value": 74.38, "unit": "kWh"}
